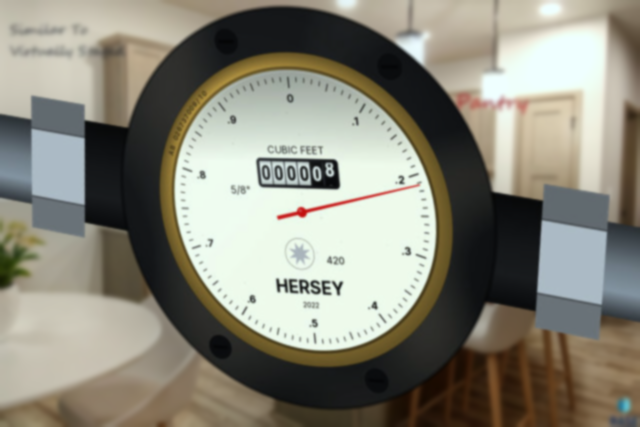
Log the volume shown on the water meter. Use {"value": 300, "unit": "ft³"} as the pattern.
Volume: {"value": 8.21, "unit": "ft³"}
